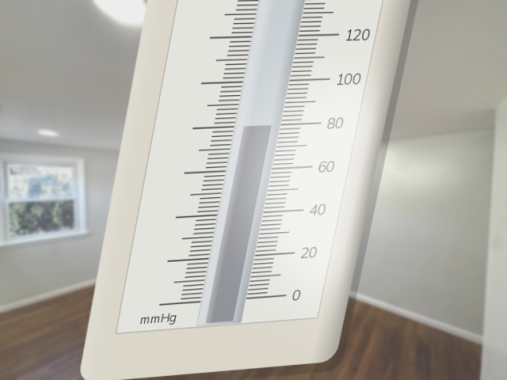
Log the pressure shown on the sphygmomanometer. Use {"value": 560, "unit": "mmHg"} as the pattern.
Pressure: {"value": 80, "unit": "mmHg"}
